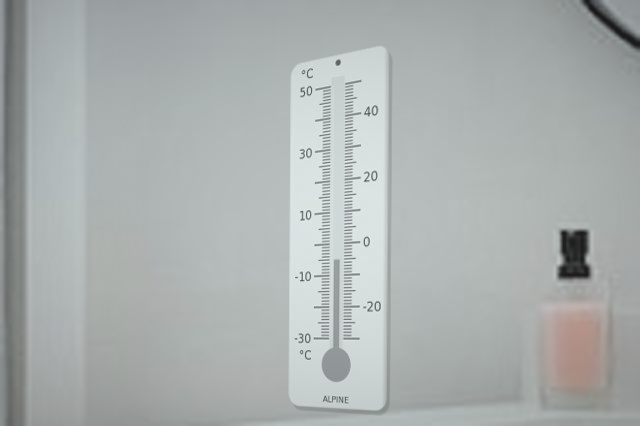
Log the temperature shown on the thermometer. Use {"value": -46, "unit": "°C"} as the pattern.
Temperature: {"value": -5, "unit": "°C"}
